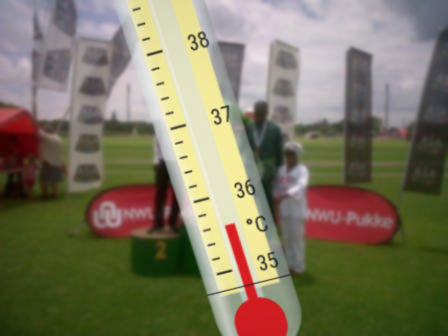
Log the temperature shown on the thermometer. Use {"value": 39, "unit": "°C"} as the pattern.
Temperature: {"value": 35.6, "unit": "°C"}
